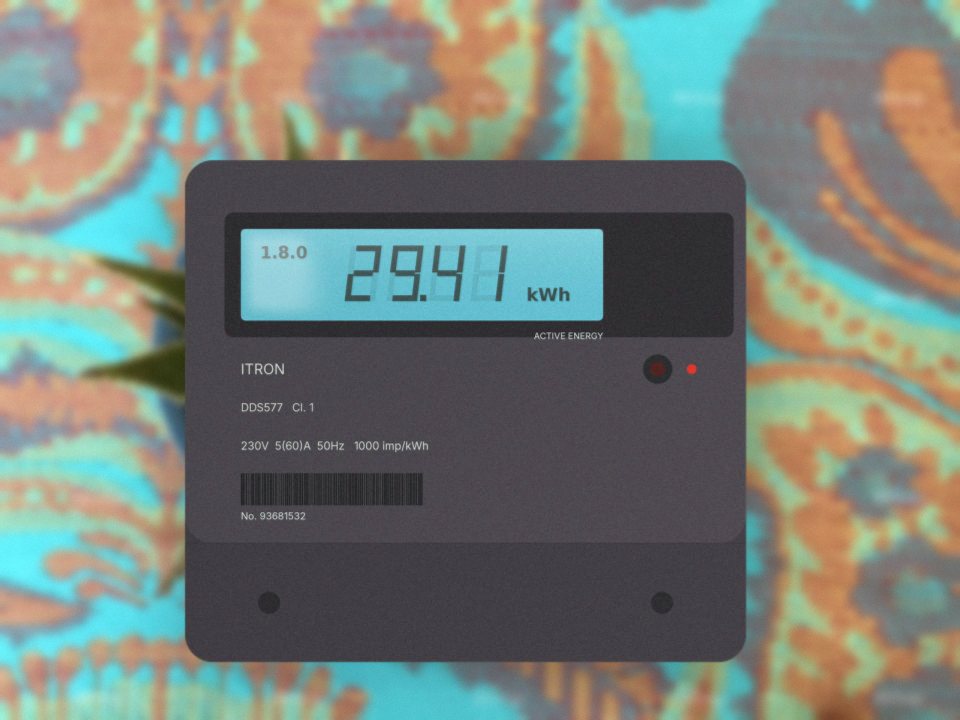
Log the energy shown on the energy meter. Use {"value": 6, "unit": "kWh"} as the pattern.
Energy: {"value": 29.41, "unit": "kWh"}
